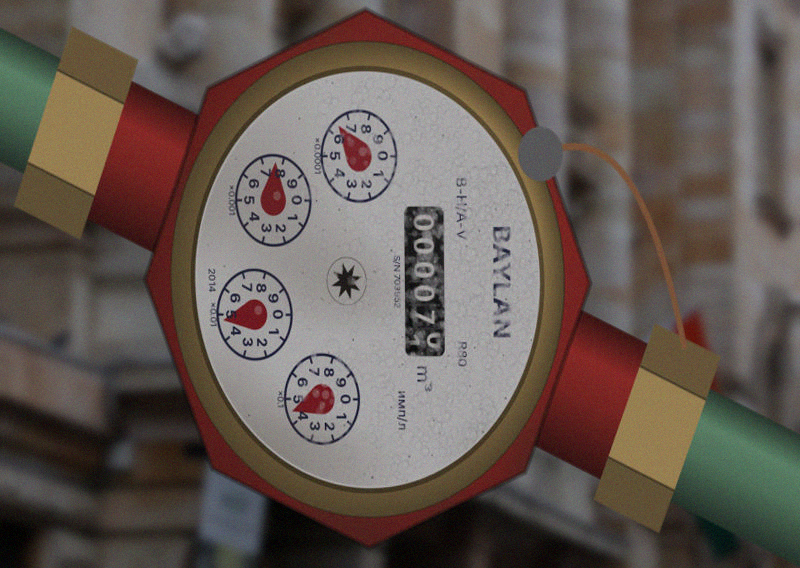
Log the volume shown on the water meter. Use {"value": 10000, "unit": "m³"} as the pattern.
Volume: {"value": 70.4476, "unit": "m³"}
